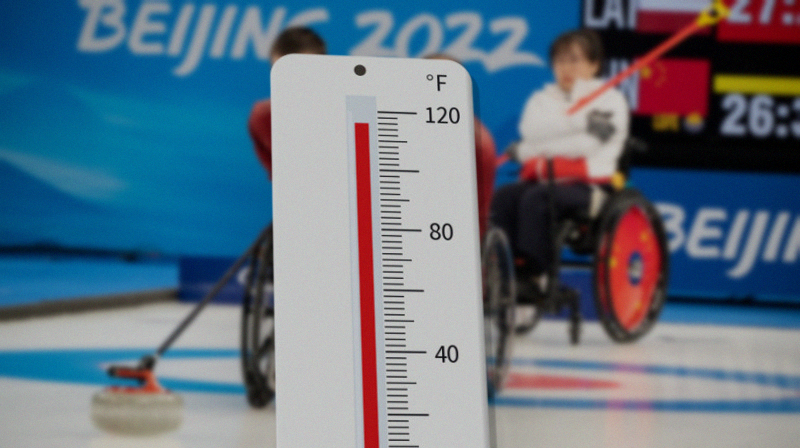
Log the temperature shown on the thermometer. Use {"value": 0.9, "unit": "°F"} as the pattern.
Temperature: {"value": 116, "unit": "°F"}
